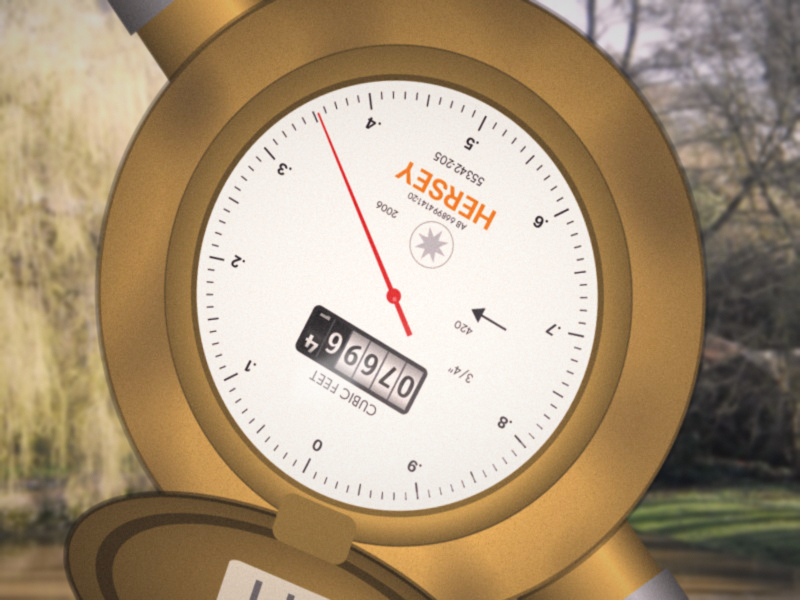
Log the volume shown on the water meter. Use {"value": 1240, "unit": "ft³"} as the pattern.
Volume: {"value": 76964.35, "unit": "ft³"}
